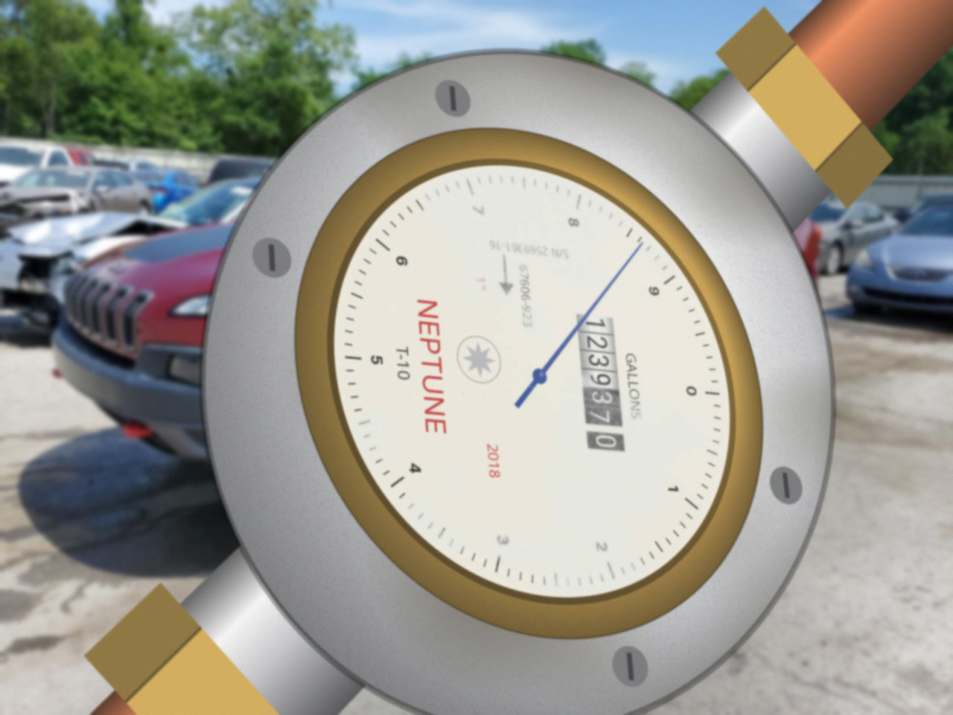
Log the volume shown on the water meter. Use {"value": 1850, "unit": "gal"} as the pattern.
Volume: {"value": 1239368.6, "unit": "gal"}
